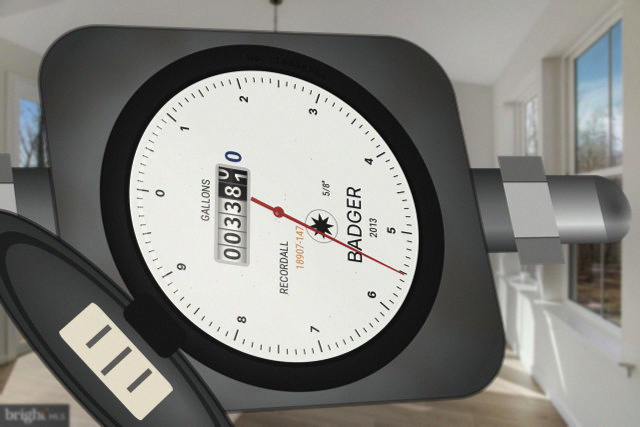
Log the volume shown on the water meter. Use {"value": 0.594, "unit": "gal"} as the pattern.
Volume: {"value": 33805.5, "unit": "gal"}
